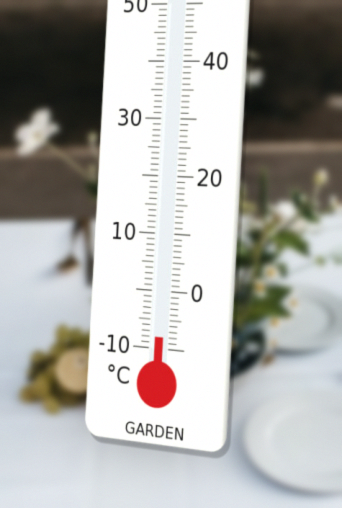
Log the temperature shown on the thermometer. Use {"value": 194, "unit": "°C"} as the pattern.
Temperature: {"value": -8, "unit": "°C"}
